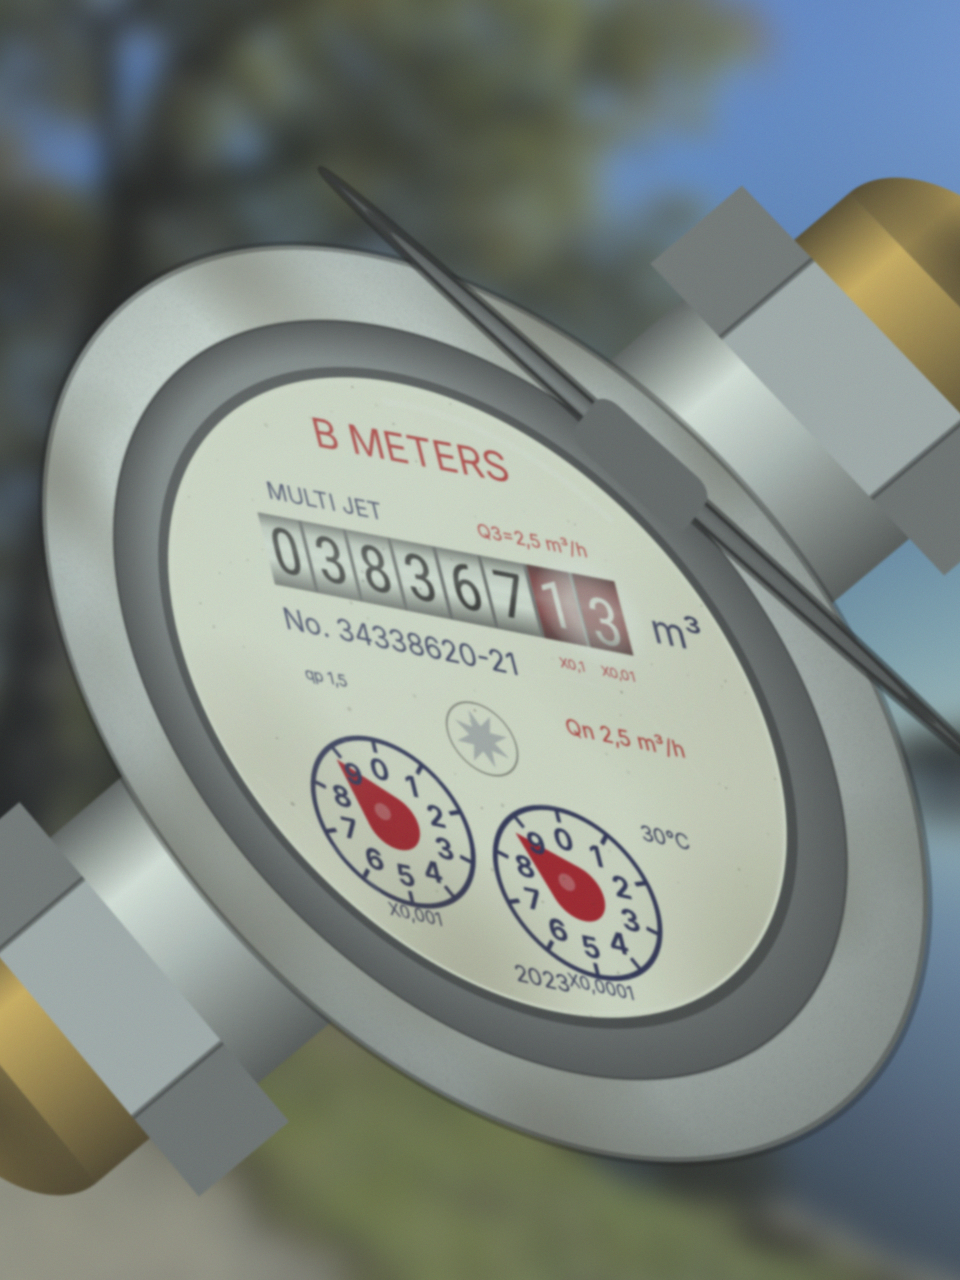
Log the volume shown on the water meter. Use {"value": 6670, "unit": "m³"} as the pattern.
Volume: {"value": 38367.1288, "unit": "m³"}
